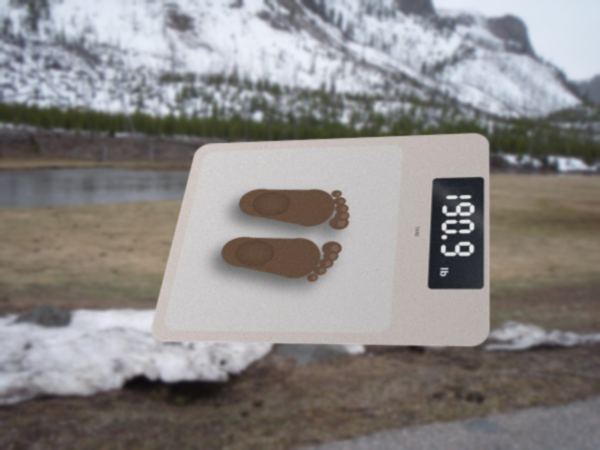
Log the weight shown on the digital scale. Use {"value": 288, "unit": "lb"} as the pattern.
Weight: {"value": 190.9, "unit": "lb"}
